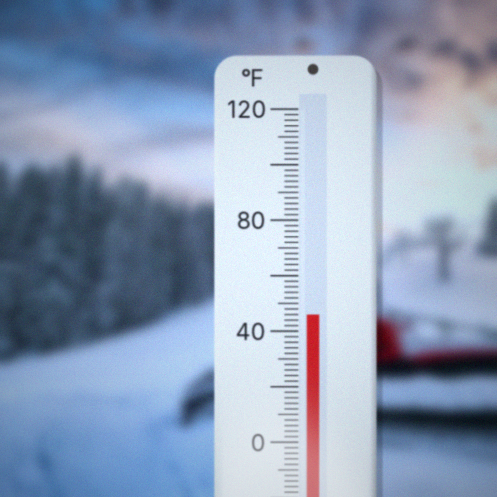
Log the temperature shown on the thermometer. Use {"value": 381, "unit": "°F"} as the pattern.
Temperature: {"value": 46, "unit": "°F"}
